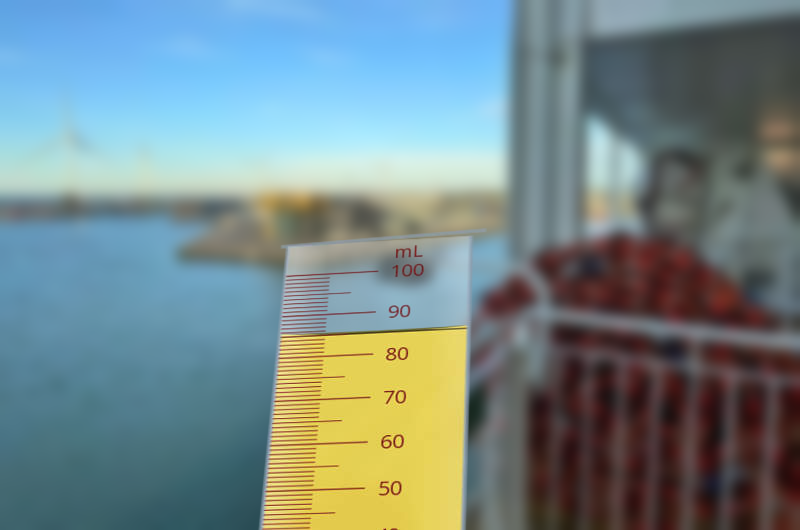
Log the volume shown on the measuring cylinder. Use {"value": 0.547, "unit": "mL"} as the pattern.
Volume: {"value": 85, "unit": "mL"}
